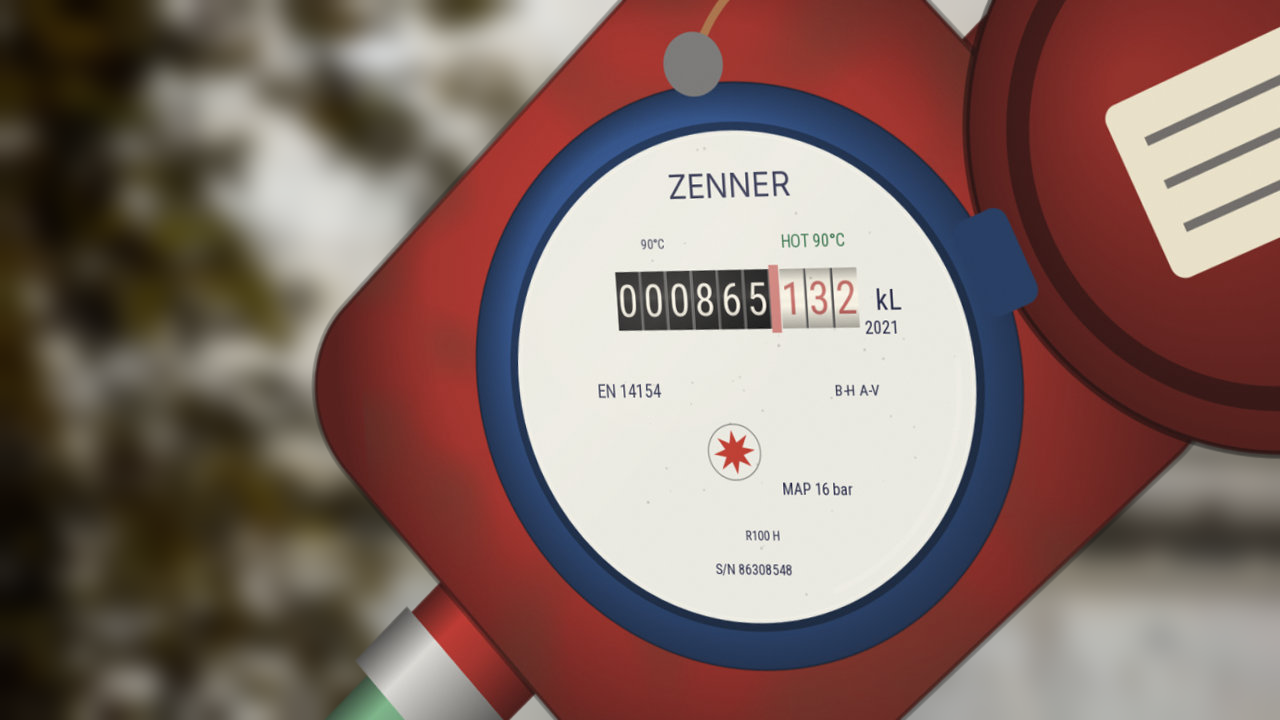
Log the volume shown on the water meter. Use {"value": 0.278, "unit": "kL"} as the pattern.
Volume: {"value": 865.132, "unit": "kL"}
